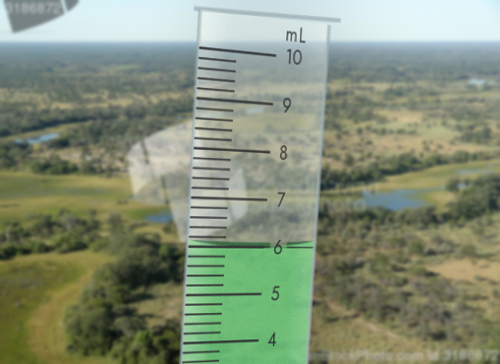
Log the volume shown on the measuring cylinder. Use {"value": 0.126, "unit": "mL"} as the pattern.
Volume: {"value": 6, "unit": "mL"}
